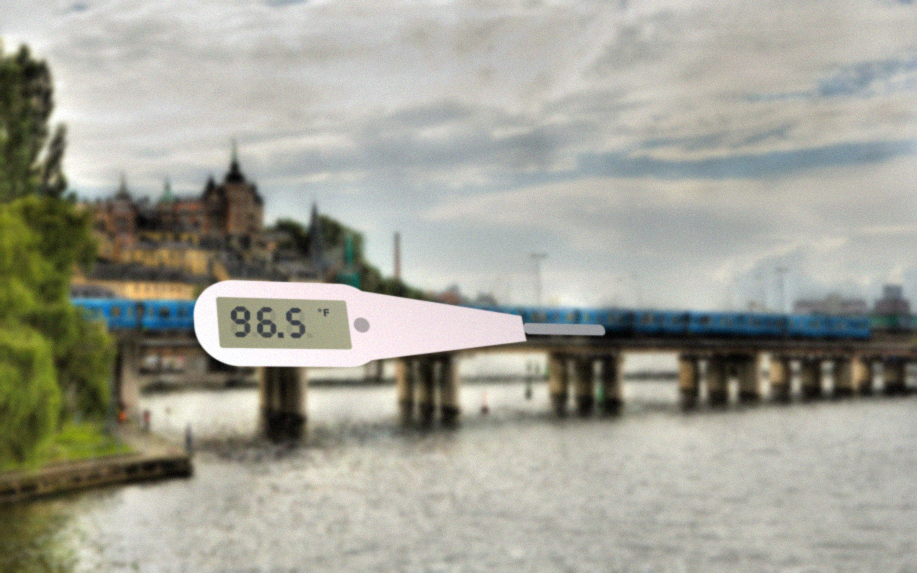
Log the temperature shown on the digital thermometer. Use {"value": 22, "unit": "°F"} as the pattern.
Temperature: {"value": 96.5, "unit": "°F"}
